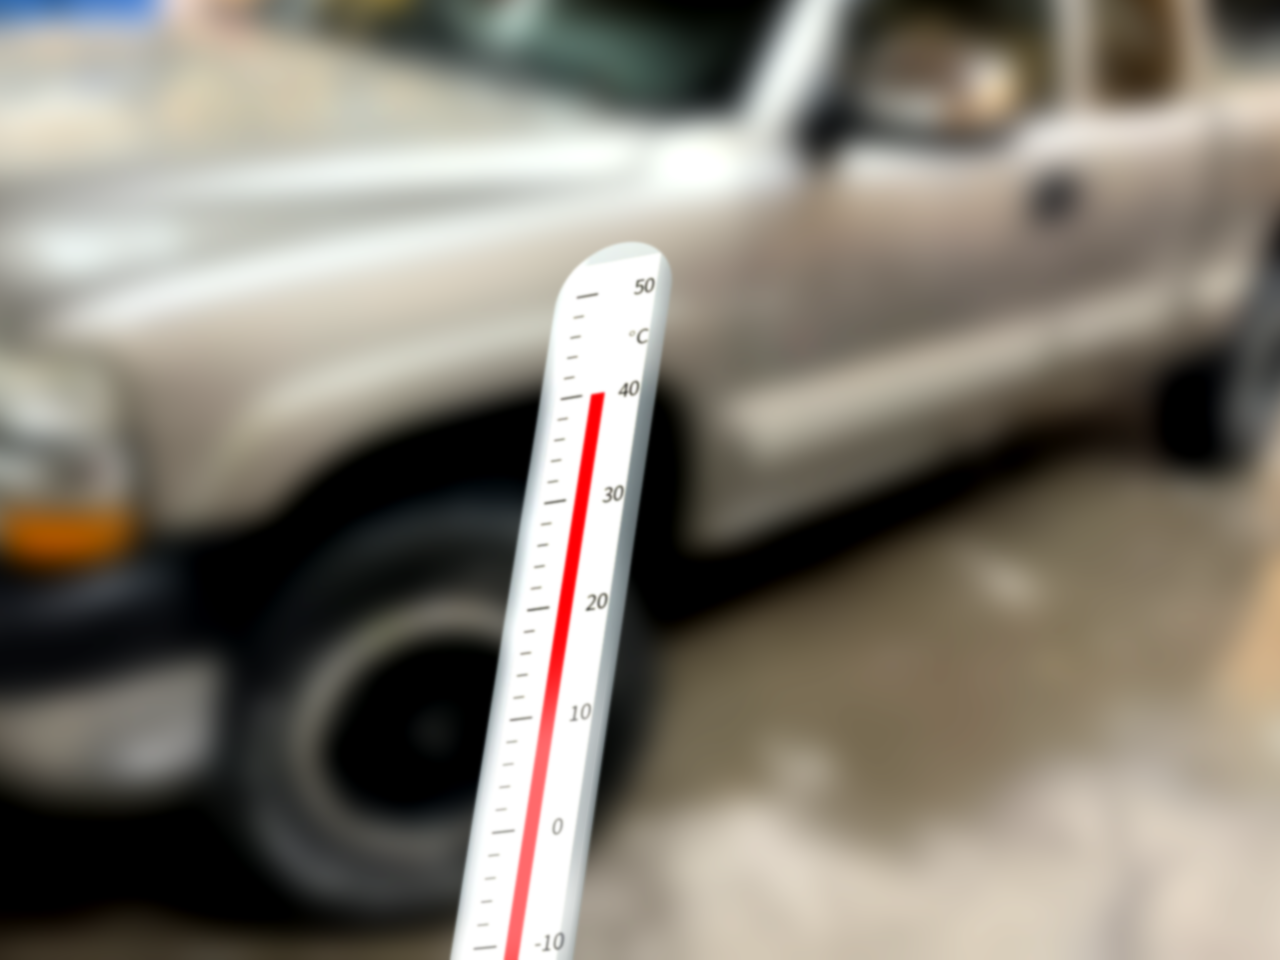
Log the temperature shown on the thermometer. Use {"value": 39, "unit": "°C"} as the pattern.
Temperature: {"value": 40, "unit": "°C"}
